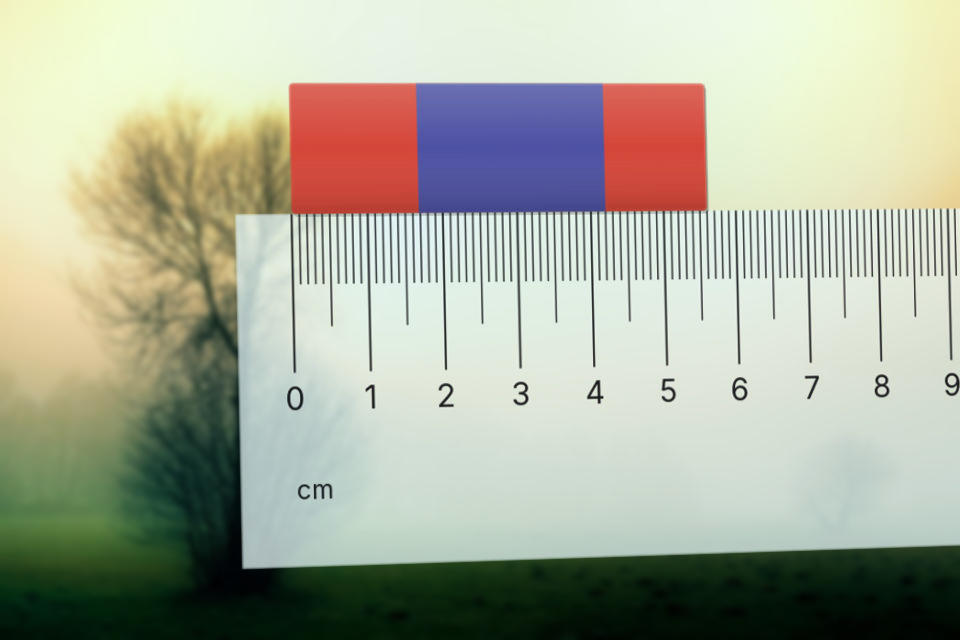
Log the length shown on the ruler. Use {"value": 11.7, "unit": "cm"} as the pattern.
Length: {"value": 5.6, "unit": "cm"}
